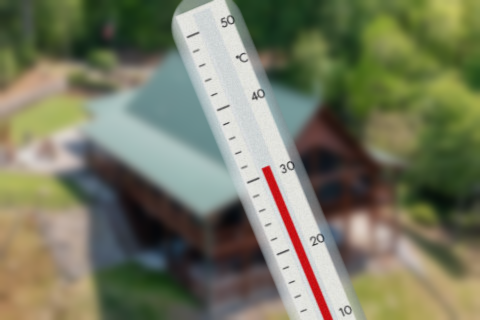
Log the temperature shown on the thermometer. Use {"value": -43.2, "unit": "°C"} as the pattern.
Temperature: {"value": 31, "unit": "°C"}
